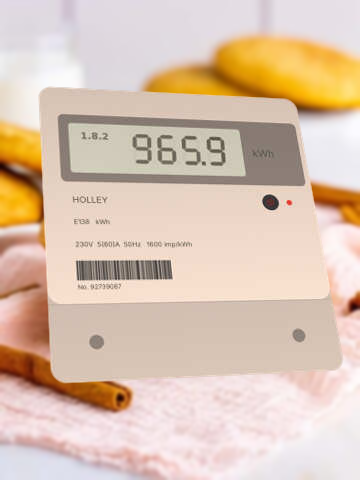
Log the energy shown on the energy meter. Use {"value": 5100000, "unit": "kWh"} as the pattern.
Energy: {"value": 965.9, "unit": "kWh"}
